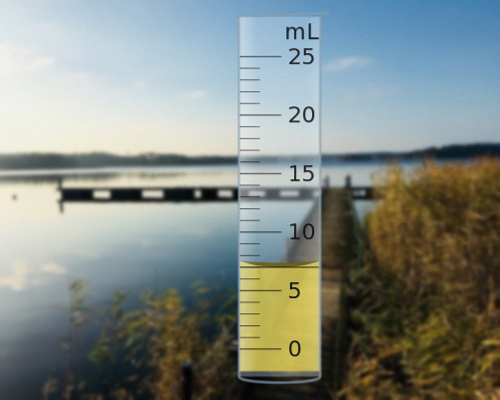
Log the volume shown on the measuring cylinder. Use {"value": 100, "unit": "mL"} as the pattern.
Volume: {"value": 7, "unit": "mL"}
